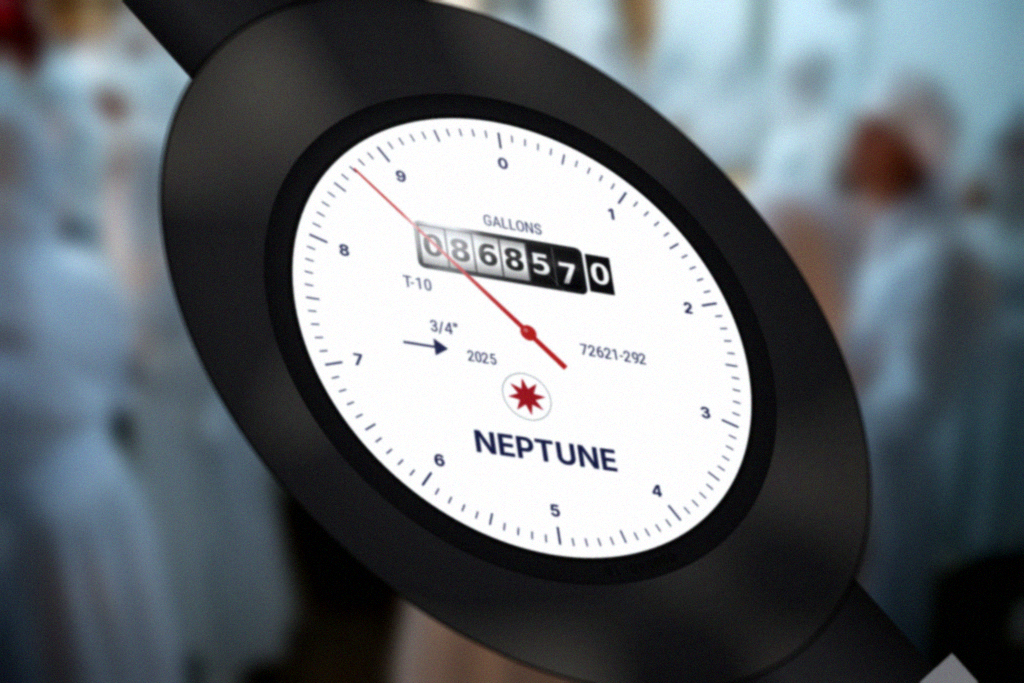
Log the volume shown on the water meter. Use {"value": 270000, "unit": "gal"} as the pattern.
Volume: {"value": 868568.7, "unit": "gal"}
